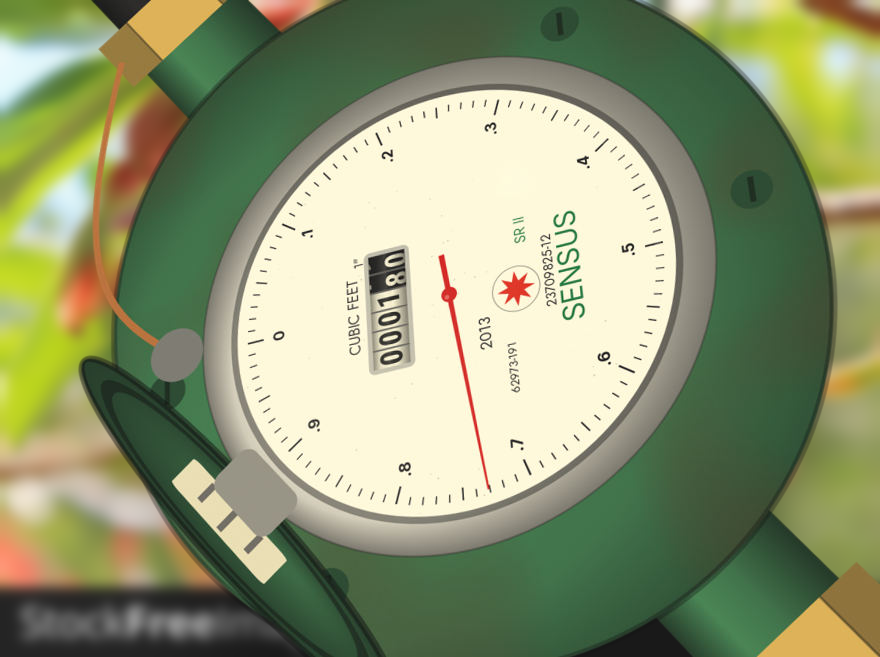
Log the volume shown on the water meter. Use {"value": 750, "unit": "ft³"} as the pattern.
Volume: {"value": 179.73, "unit": "ft³"}
